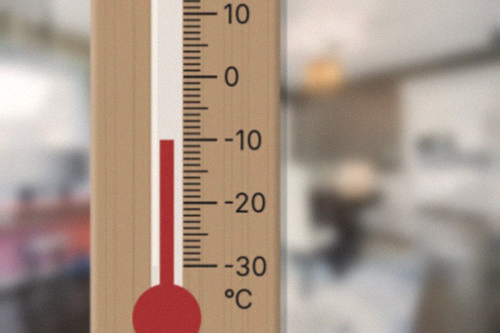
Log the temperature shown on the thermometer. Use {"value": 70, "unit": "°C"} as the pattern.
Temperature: {"value": -10, "unit": "°C"}
